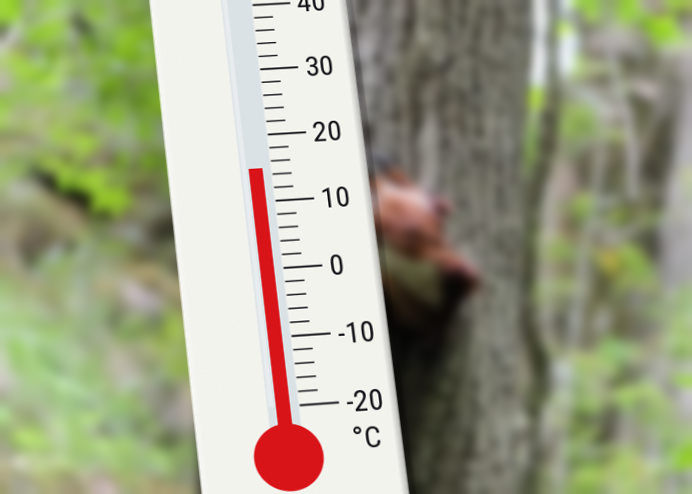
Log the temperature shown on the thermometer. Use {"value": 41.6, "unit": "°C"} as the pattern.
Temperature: {"value": 15, "unit": "°C"}
